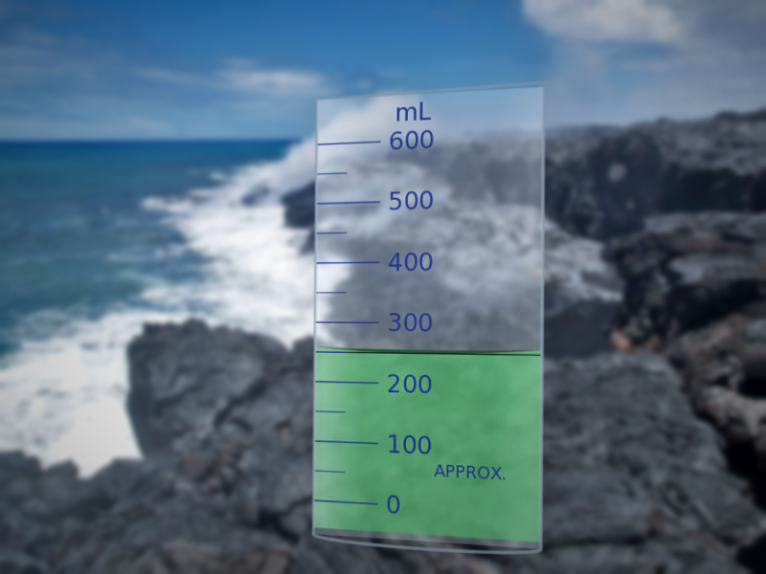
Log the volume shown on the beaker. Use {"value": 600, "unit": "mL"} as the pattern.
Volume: {"value": 250, "unit": "mL"}
